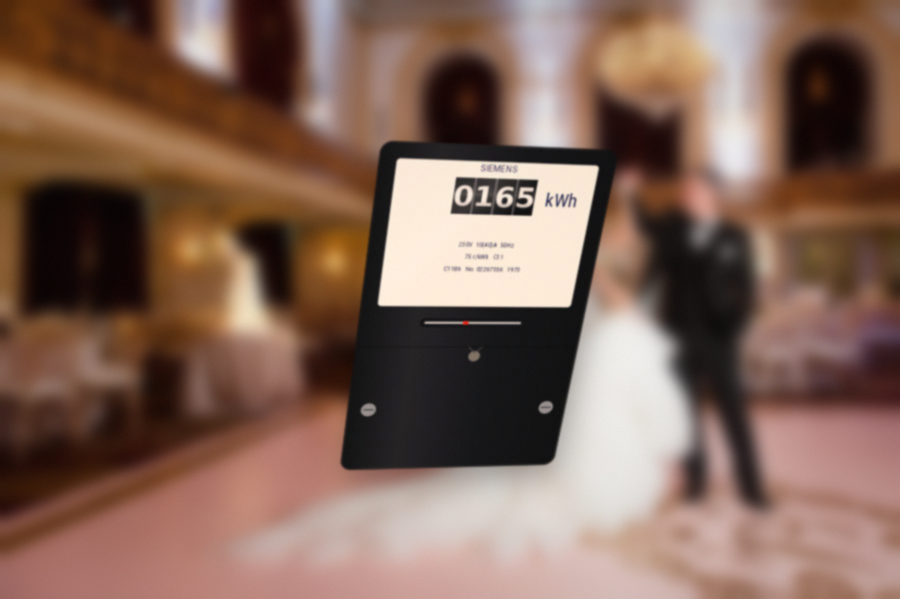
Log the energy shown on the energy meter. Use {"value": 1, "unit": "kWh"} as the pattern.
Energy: {"value": 165, "unit": "kWh"}
